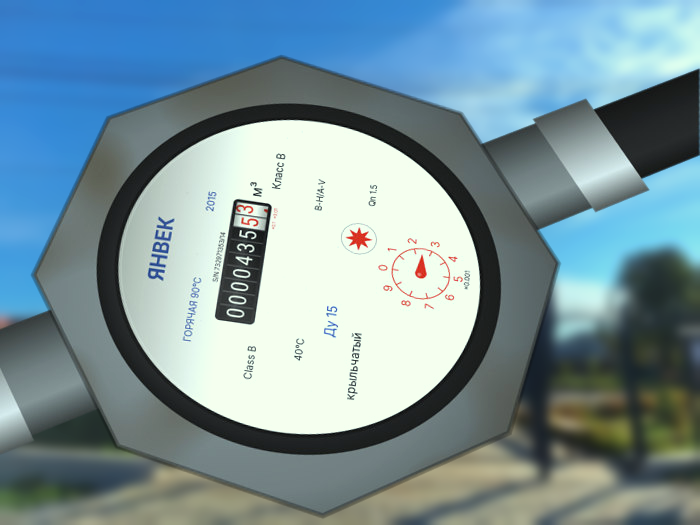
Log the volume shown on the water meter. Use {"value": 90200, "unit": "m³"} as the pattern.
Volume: {"value": 435.532, "unit": "m³"}
